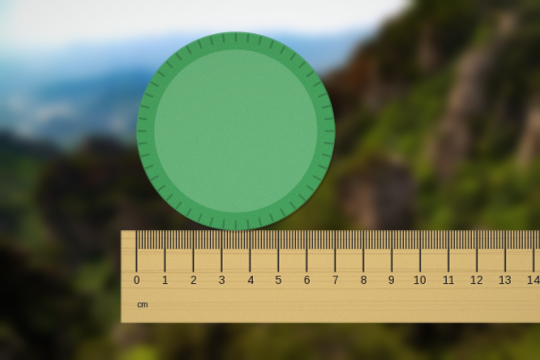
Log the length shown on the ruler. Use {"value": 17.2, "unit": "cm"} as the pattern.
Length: {"value": 7, "unit": "cm"}
